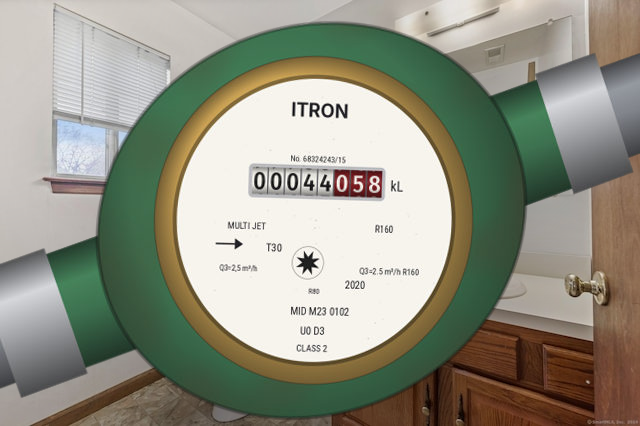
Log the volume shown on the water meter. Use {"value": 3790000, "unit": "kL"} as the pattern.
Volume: {"value": 44.058, "unit": "kL"}
